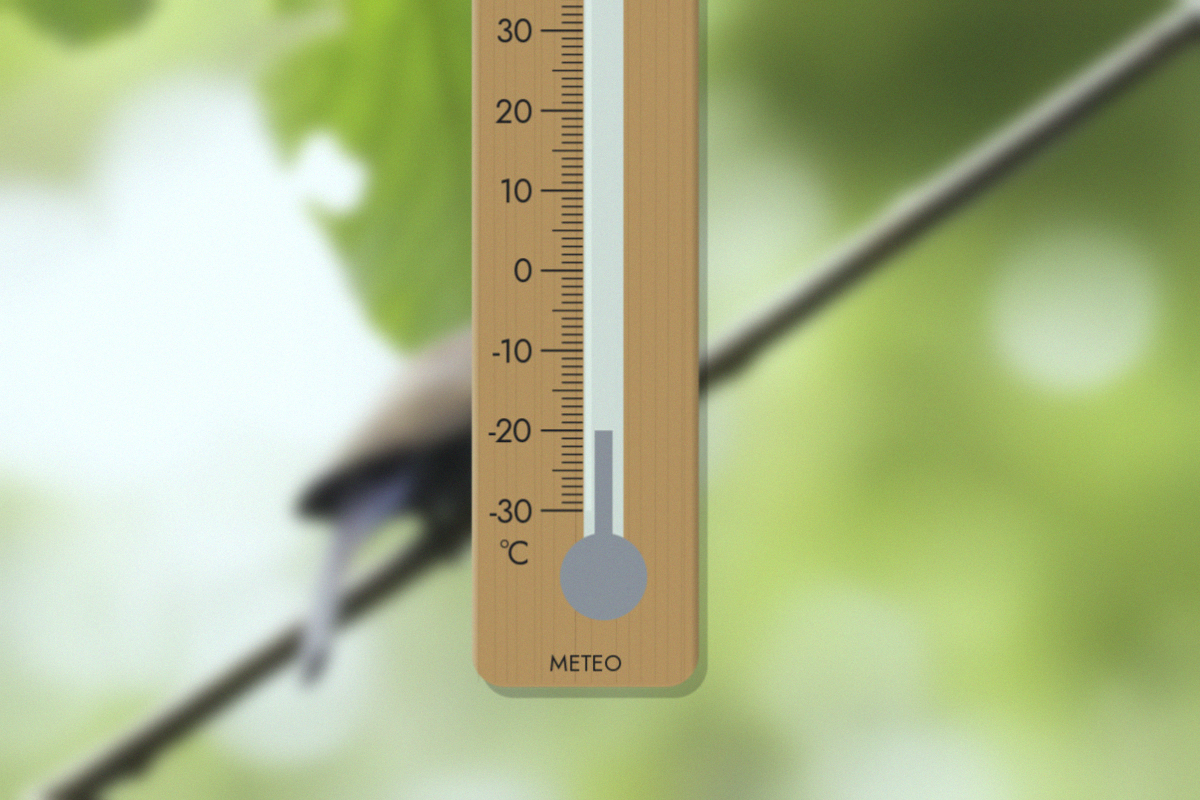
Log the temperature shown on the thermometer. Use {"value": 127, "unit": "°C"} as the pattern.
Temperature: {"value": -20, "unit": "°C"}
